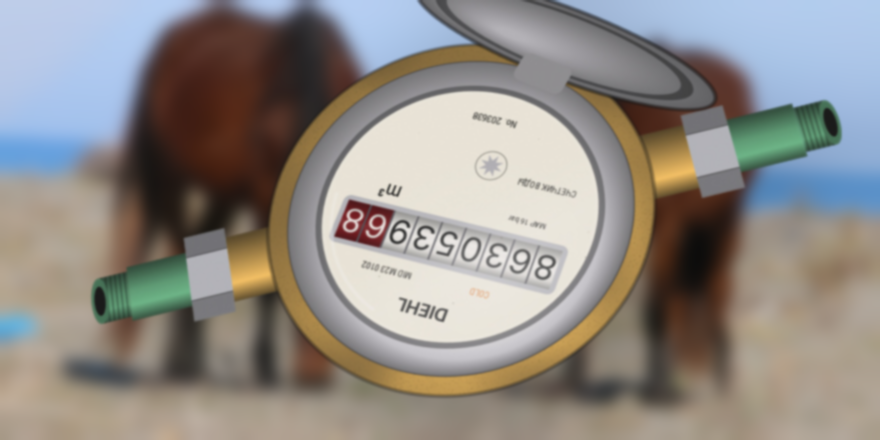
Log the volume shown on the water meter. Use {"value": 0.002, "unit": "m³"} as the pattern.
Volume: {"value": 8630539.68, "unit": "m³"}
